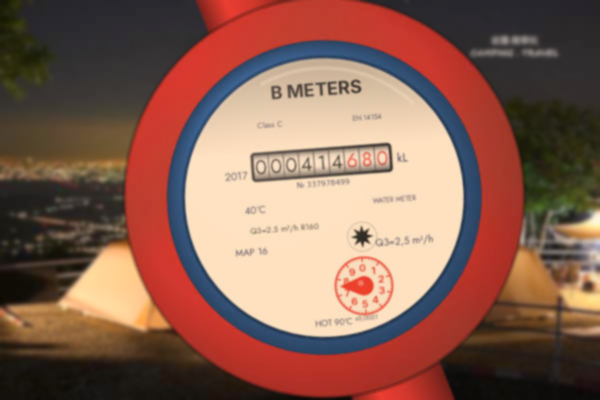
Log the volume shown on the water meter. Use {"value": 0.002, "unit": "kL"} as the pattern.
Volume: {"value": 414.6807, "unit": "kL"}
